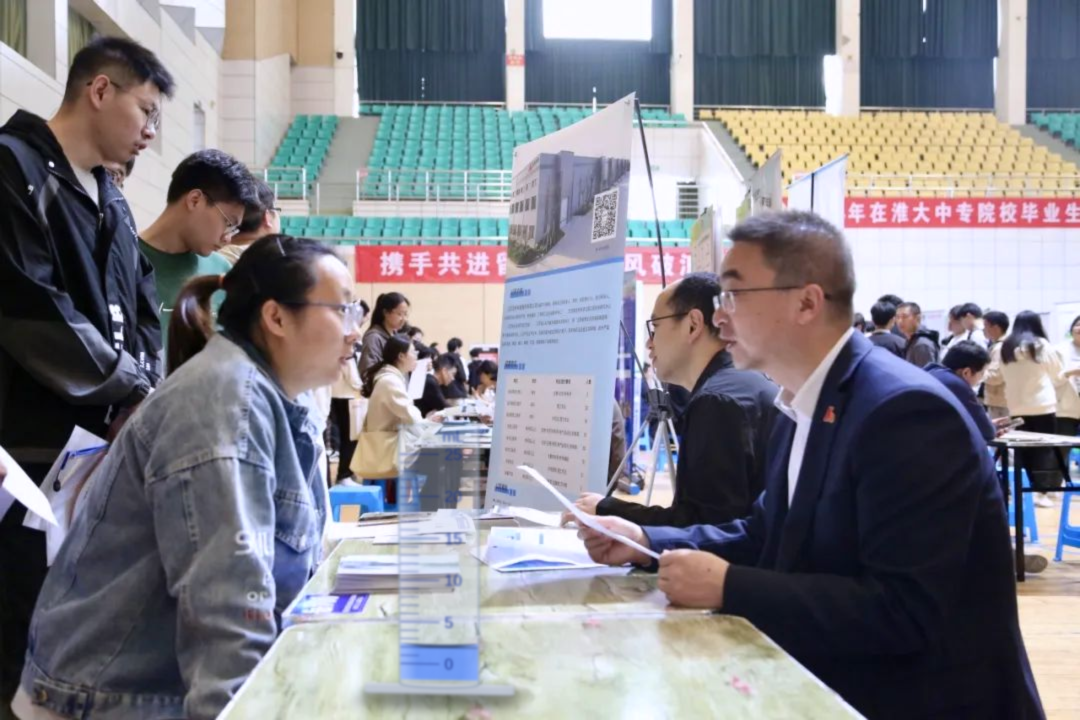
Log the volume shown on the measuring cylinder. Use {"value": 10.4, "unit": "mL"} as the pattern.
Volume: {"value": 2, "unit": "mL"}
